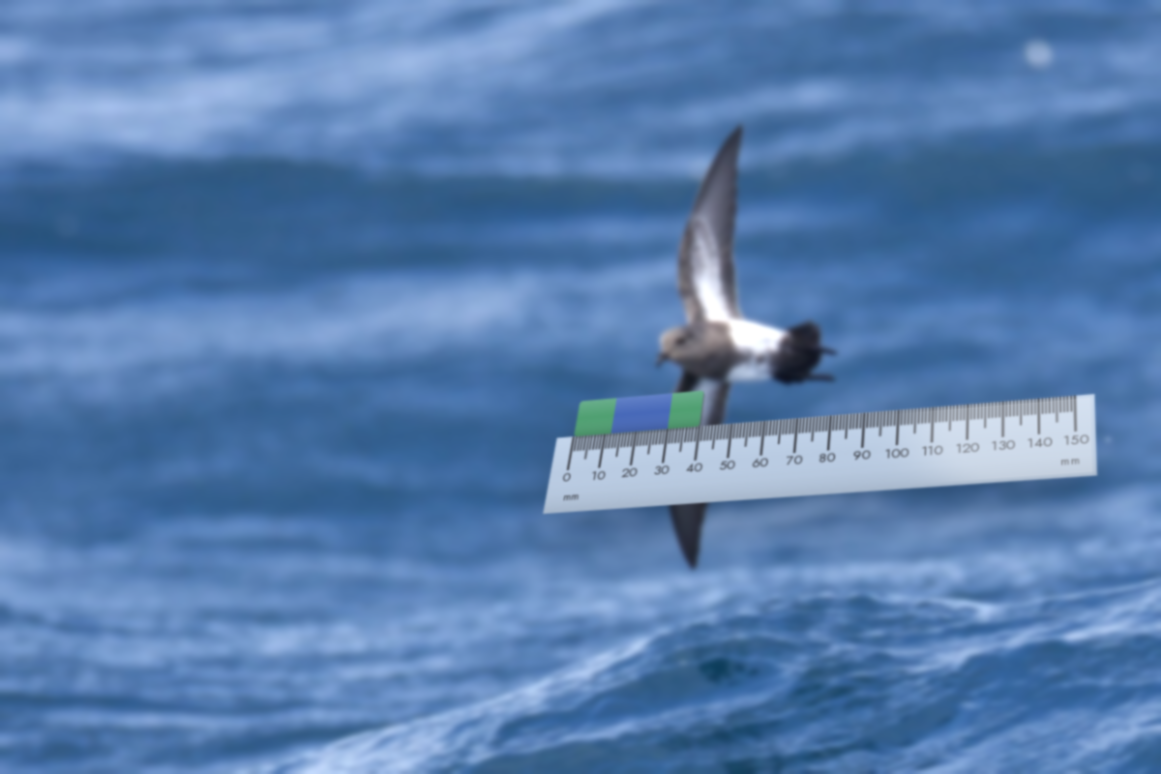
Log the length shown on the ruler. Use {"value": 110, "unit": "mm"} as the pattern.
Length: {"value": 40, "unit": "mm"}
